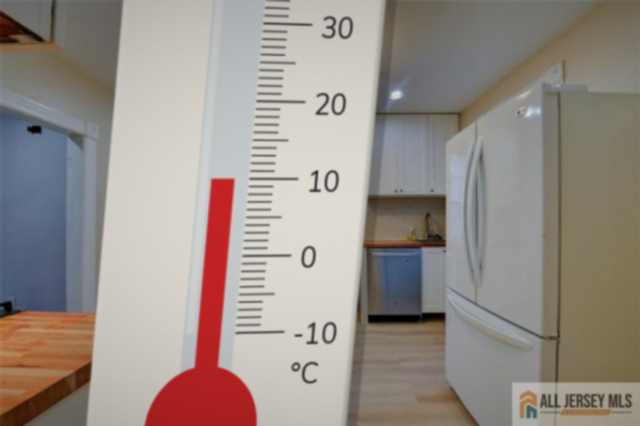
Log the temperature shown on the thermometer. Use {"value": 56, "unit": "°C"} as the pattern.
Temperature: {"value": 10, "unit": "°C"}
